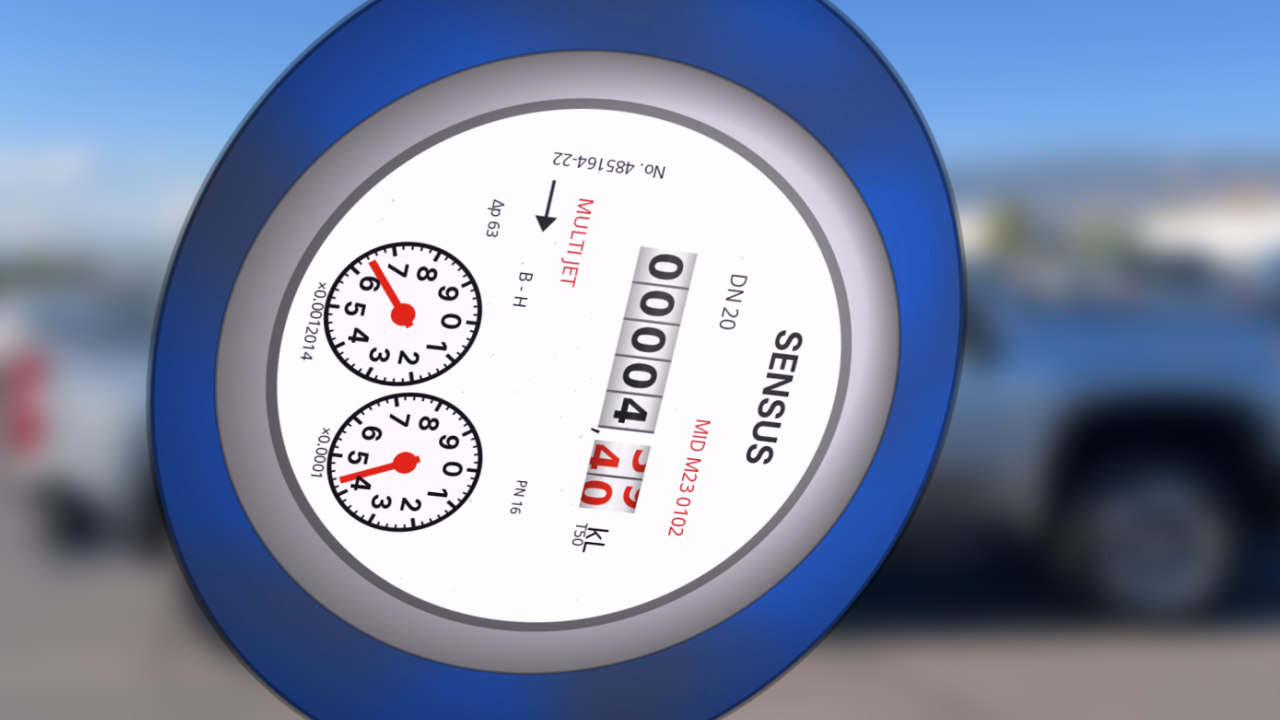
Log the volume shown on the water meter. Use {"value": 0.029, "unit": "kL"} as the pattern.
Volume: {"value": 4.3964, "unit": "kL"}
